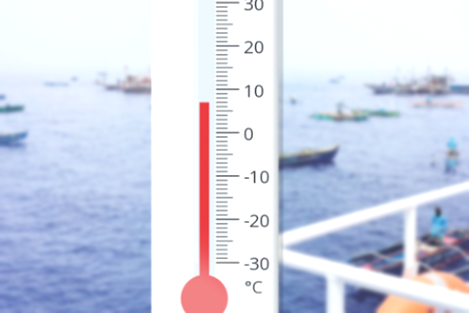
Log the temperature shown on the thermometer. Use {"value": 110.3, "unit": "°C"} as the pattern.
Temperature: {"value": 7, "unit": "°C"}
